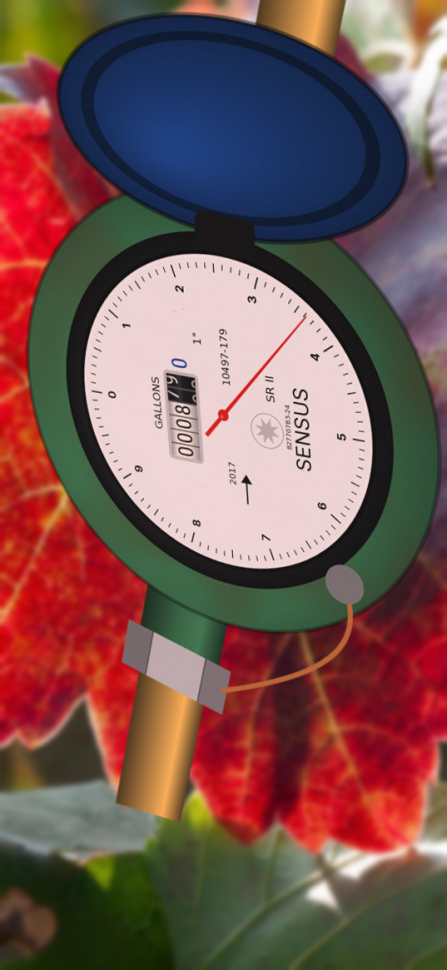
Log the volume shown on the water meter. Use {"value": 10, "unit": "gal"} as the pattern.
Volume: {"value": 8793.6, "unit": "gal"}
